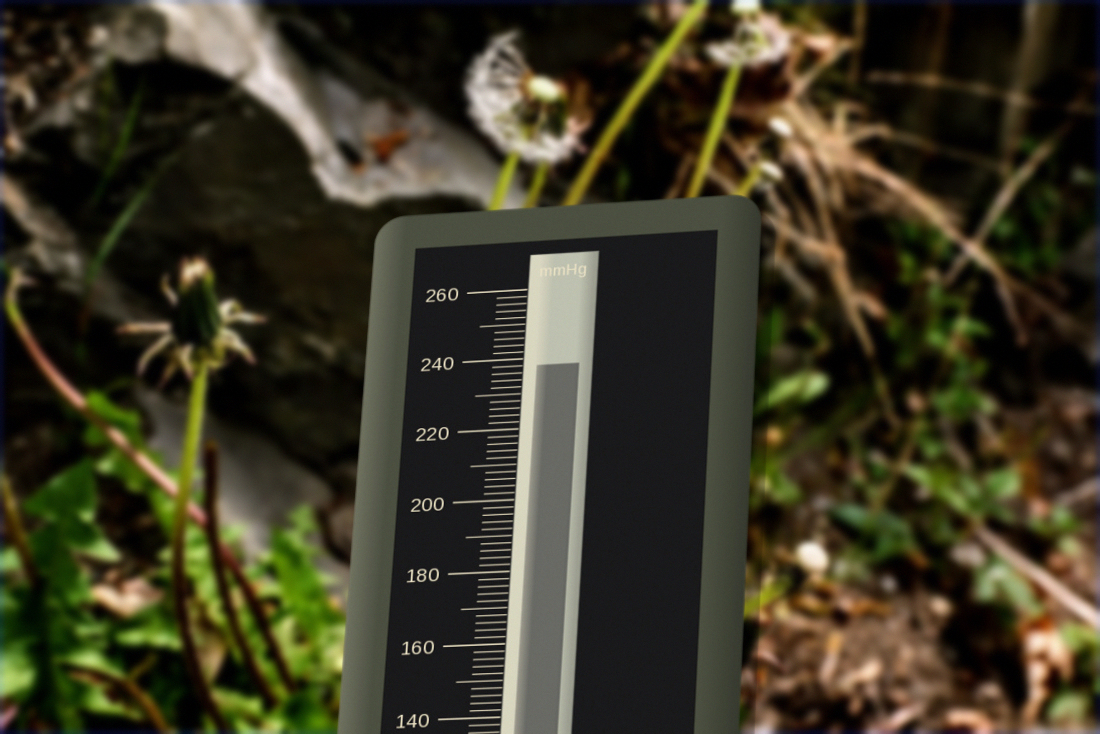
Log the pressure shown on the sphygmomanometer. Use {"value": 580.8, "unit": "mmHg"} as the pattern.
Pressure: {"value": 238, "unit": "mmHg"}
